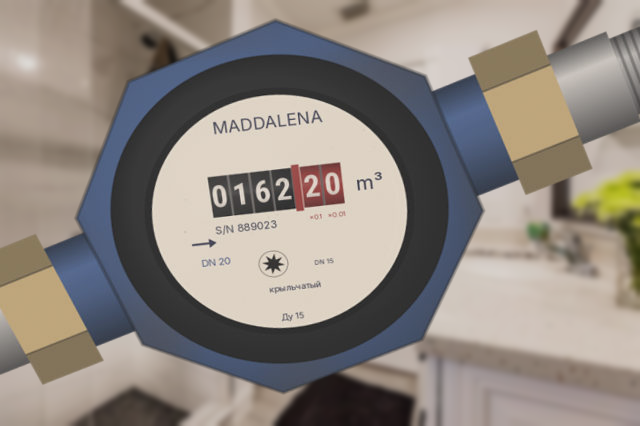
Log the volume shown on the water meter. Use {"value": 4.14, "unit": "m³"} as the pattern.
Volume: {"value": 162.20, "unit": "m³"}
